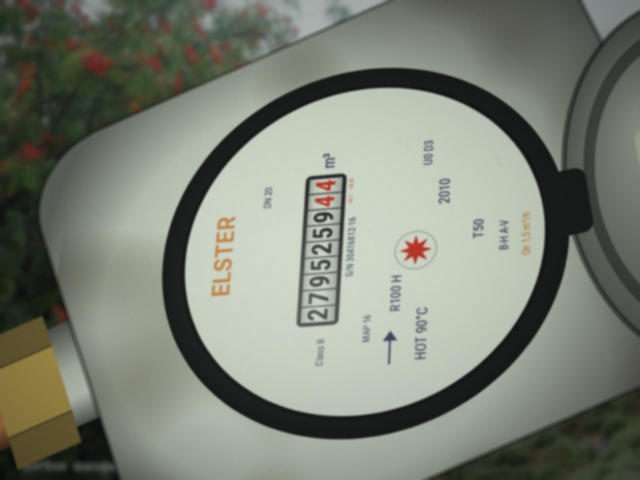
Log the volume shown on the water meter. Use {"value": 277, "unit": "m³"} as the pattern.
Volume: {"value": 2795259.44, "unit": "m³"}
